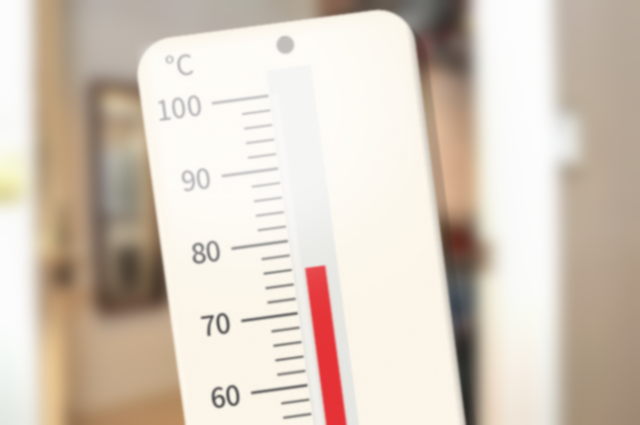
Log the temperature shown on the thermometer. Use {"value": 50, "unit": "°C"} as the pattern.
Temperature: {"value": 76, "unit": "°C"}
